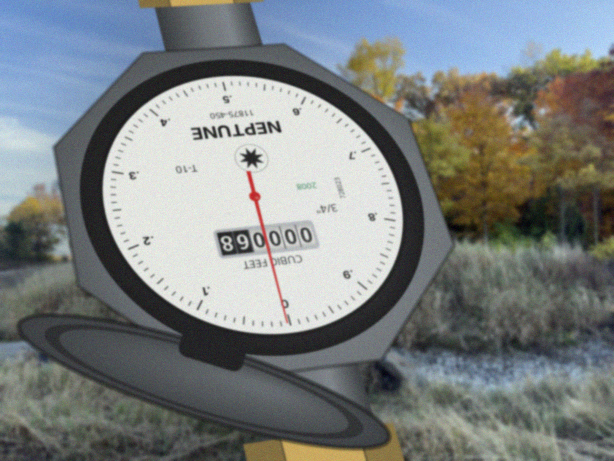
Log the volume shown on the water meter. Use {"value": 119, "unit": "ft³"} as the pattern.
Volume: {"value": 68.00, "unit": "ft³"}
